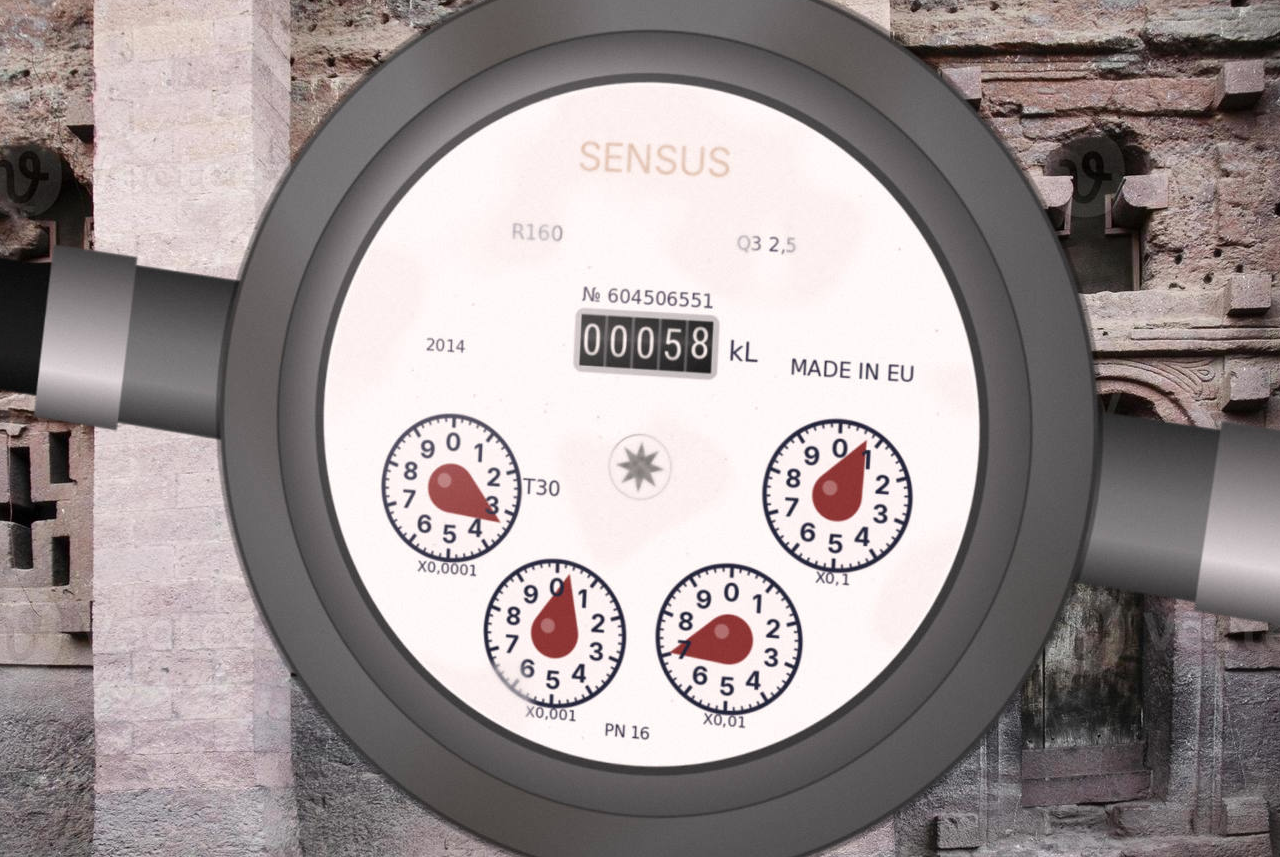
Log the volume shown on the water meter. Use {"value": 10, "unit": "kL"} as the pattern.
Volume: {"value": 58.0703, "unit": "kL"}
